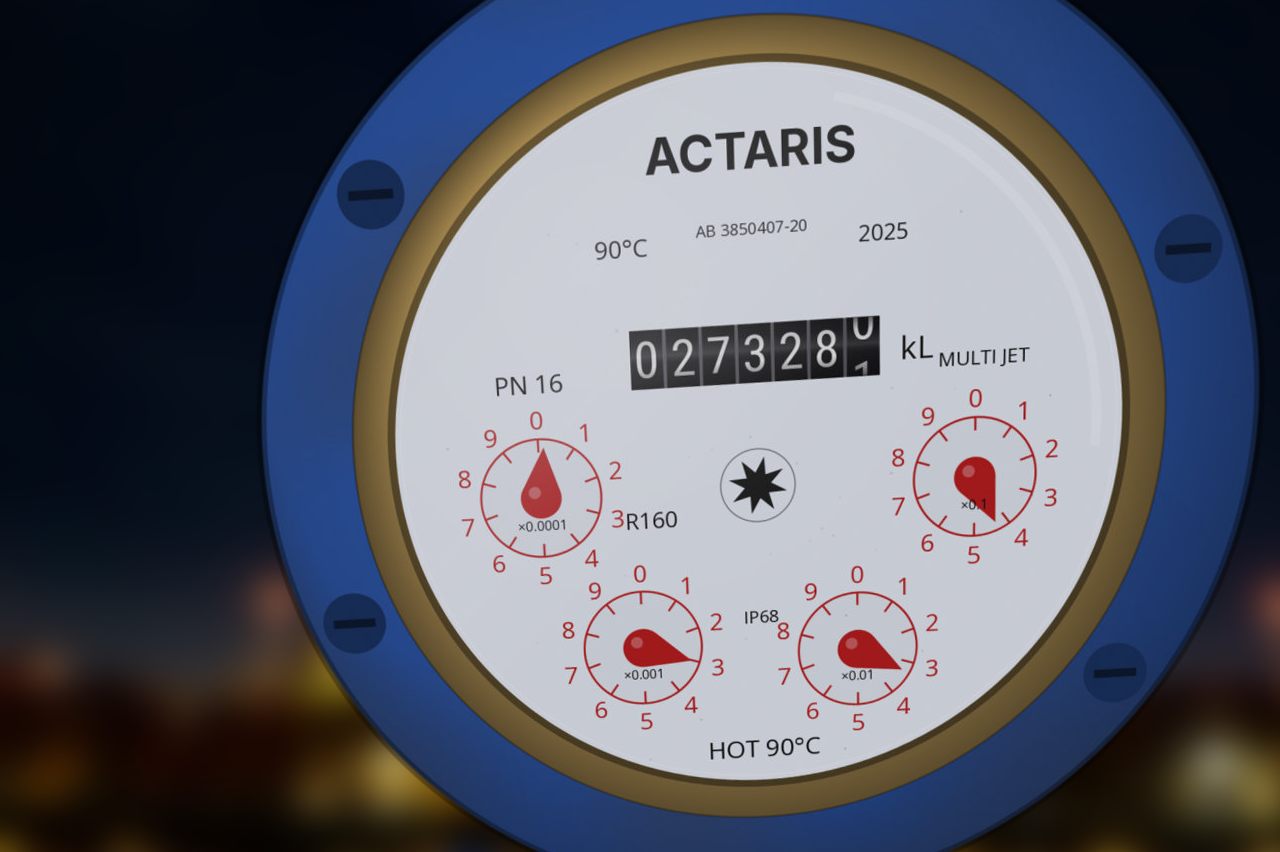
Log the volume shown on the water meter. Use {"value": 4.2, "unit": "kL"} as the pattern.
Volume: {"value": 273280.4330, "unit": "kL"}
